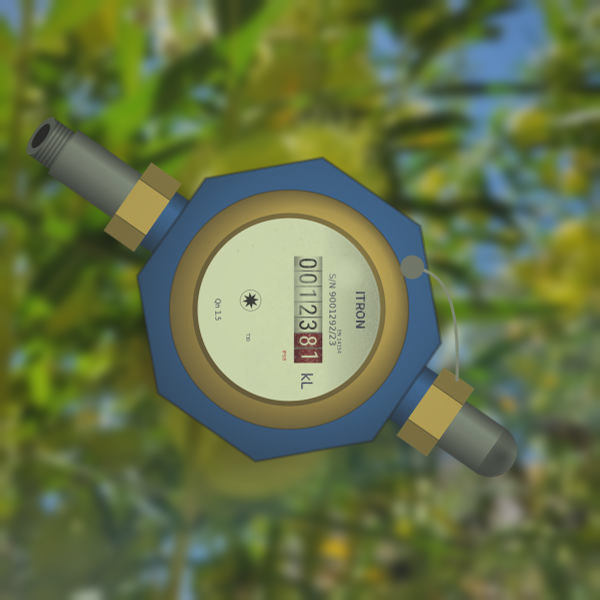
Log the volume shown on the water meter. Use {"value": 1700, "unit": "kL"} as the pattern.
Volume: {"value": 123.81, "unit": "kL"}
